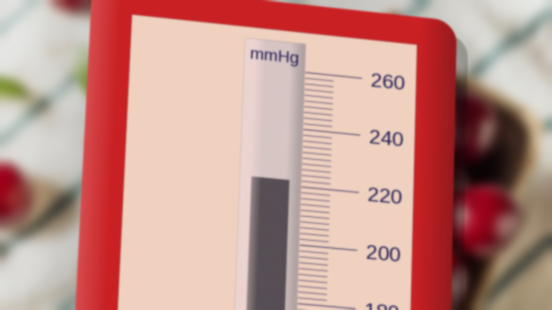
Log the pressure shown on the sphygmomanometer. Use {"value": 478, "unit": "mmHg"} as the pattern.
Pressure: {"value": 222, "unit": "mmHg"}
